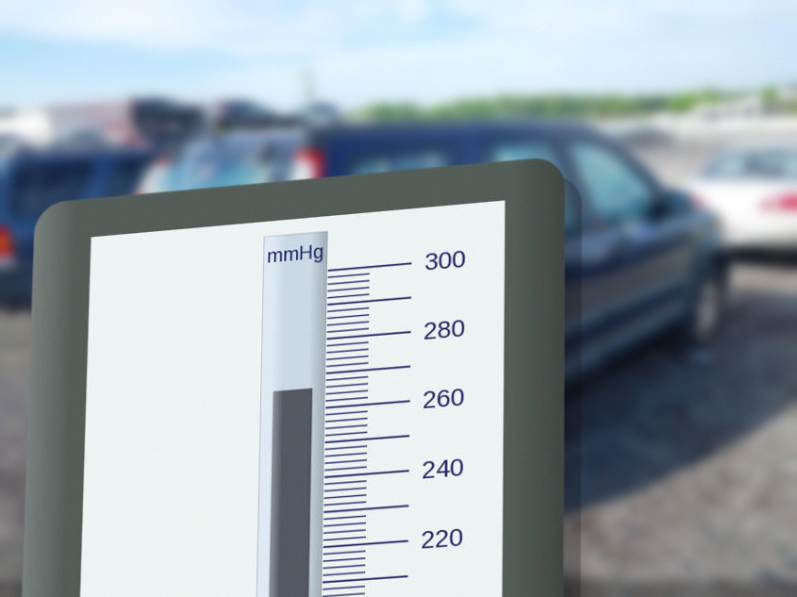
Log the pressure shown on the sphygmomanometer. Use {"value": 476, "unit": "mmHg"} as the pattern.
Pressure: {"value": 266, "unit": "mmHg"}
